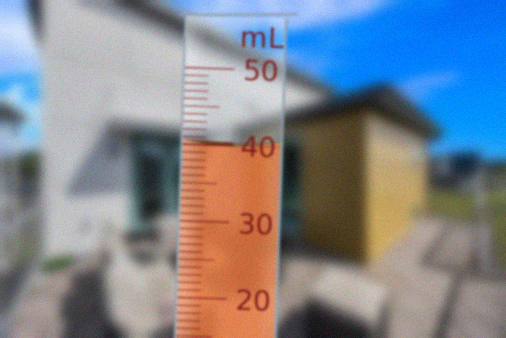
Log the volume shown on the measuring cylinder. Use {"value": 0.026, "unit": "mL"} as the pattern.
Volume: {"value": 40, "unit": "mL"}
